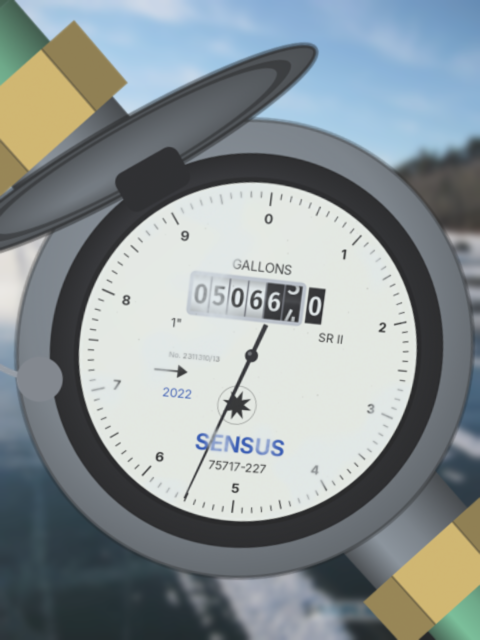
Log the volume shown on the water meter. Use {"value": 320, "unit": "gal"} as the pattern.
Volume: {"value": 506635.5, "unit": "gal"}
